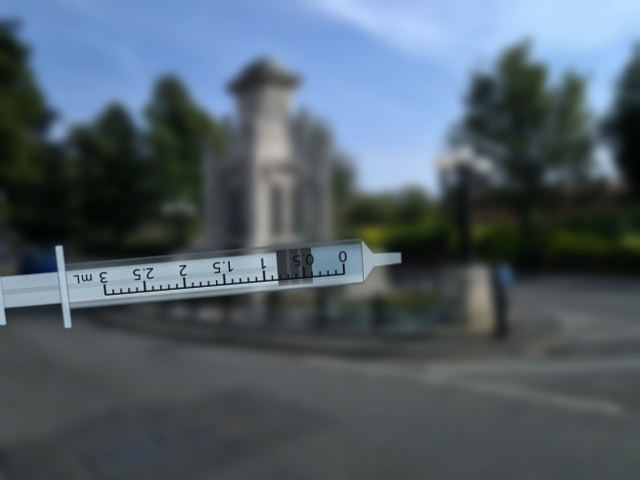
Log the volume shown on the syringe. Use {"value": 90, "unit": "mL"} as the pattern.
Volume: {"value": 0.4, "unit": "mL"}
